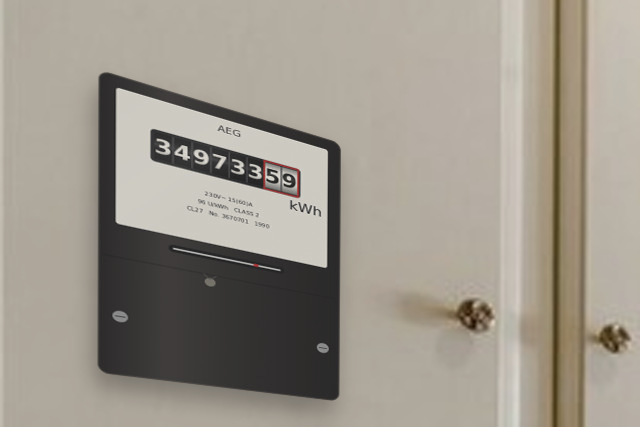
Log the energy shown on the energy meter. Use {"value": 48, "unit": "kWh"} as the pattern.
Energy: {"value": 349733.59, "unit": "kWh"}
